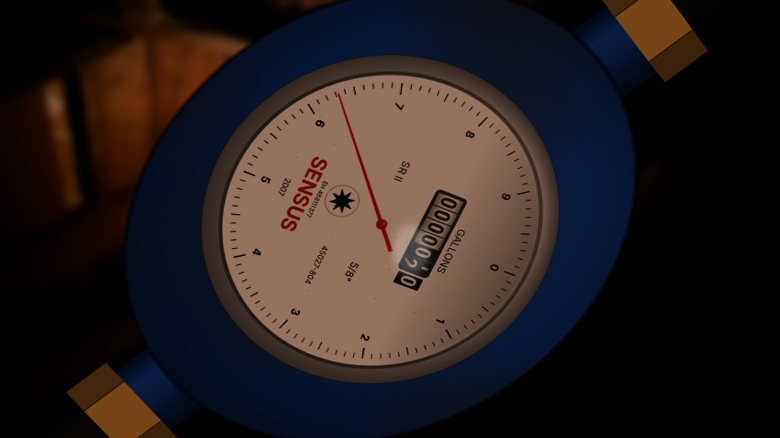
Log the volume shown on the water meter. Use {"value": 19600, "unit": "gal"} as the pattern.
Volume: {"value": 16.3, "unit": "gal"}
